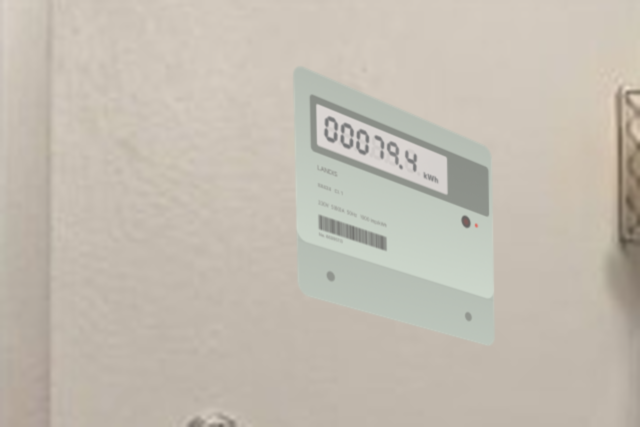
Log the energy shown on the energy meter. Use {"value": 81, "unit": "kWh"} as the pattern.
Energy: {"value": 79.4, "unit": "kWh"}
